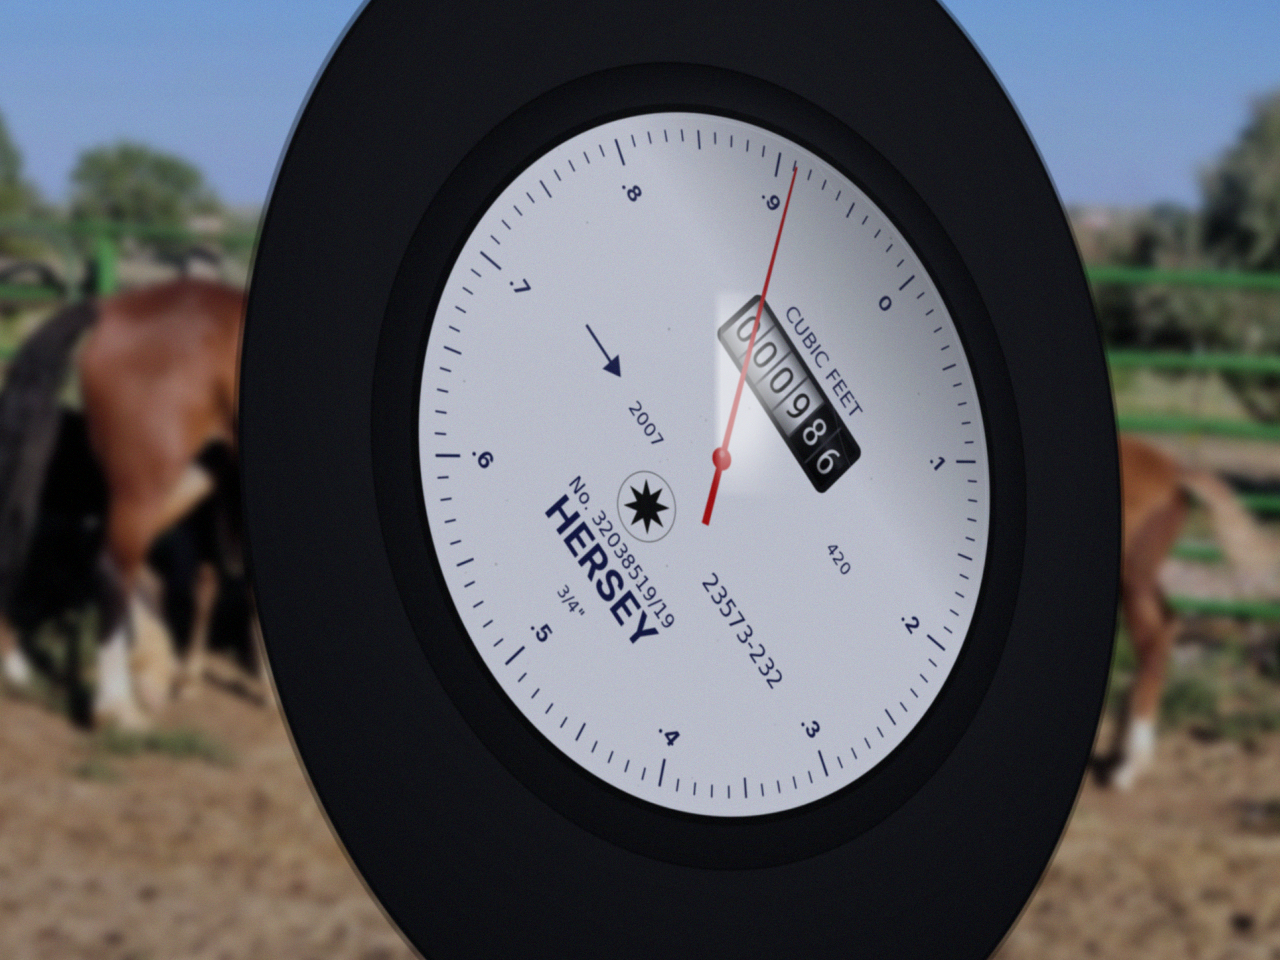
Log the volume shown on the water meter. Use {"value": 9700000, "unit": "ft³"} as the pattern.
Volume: {"value": 985.91, "unit": "ft³"}
